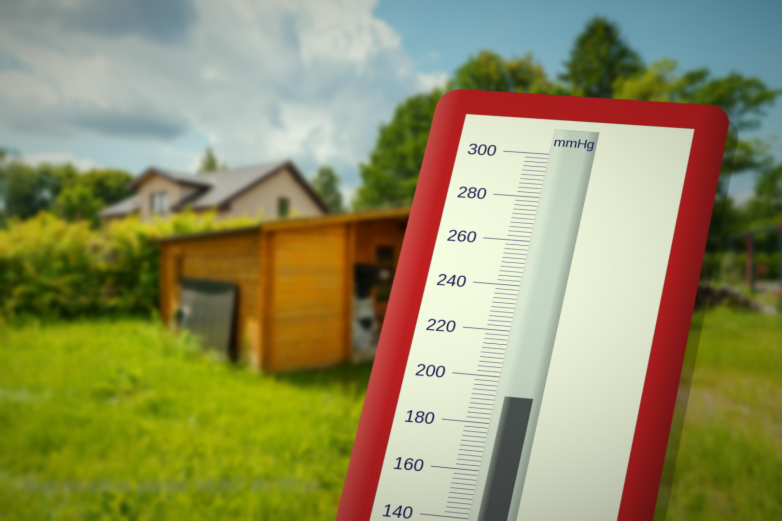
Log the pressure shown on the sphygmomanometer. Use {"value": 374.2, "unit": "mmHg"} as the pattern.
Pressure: {"value": 192, "unit": "mmHg"}
